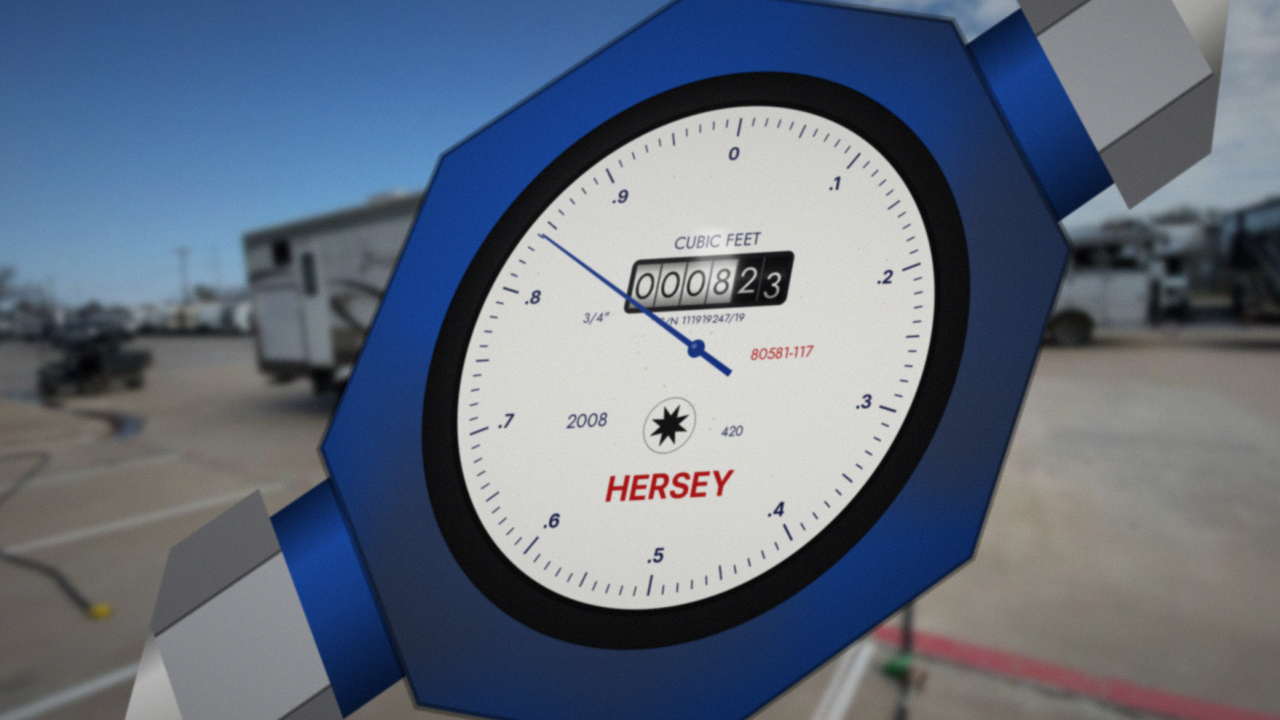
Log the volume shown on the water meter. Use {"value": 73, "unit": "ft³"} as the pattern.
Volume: {"value": 822.84, "unit": "ft³"}
